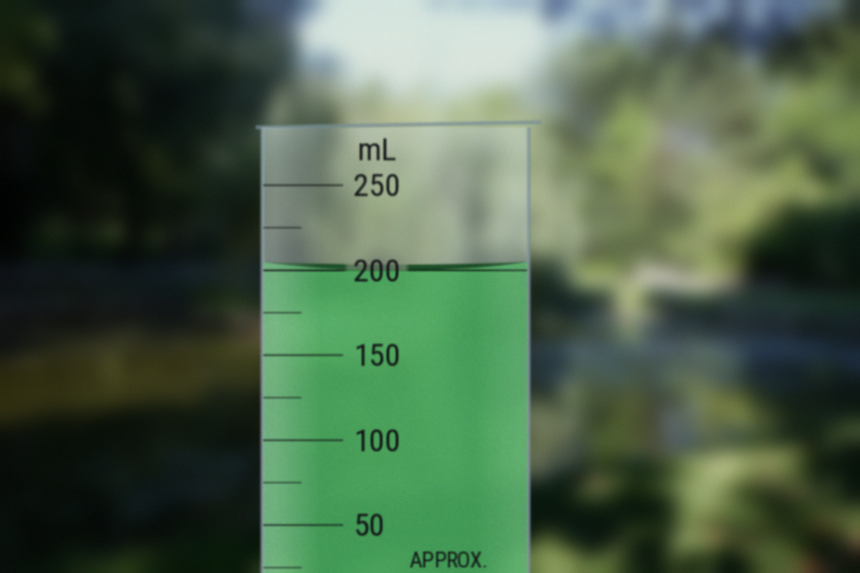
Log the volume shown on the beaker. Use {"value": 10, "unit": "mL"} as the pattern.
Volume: {"value": 200, "unit": "mL"}
